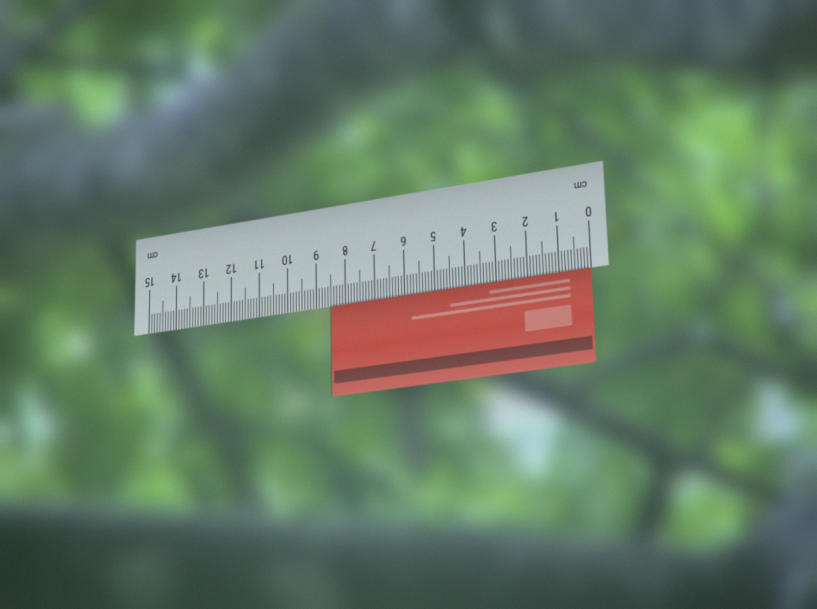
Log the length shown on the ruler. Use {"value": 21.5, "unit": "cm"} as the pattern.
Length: {"value": 8.5, "unit": "cm"}
